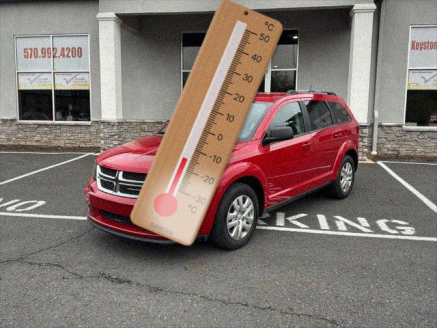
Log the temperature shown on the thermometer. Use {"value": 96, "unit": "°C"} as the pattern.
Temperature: {"value": -15, "unit": "°C"}
